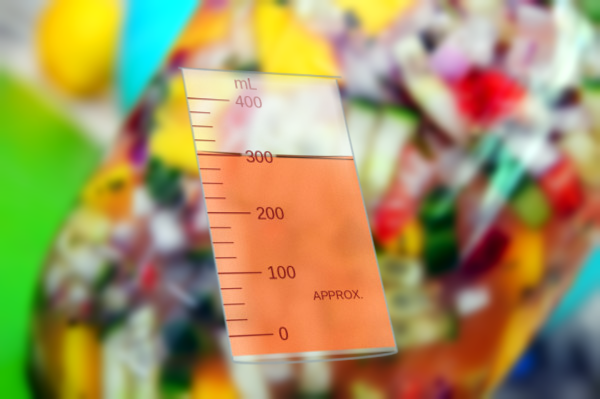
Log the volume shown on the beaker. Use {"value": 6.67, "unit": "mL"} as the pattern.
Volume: {"value": 300, "unit": "mL"}
